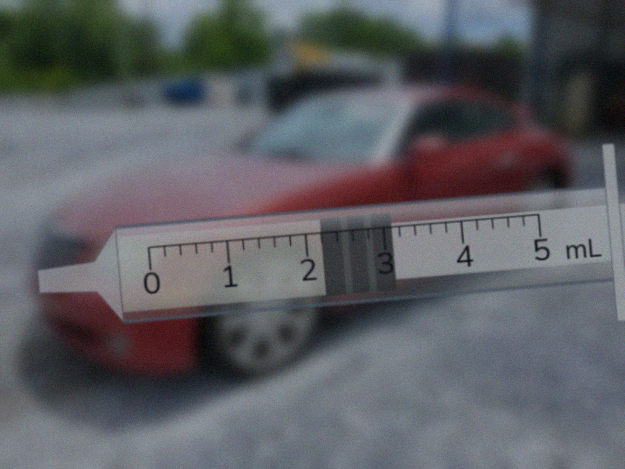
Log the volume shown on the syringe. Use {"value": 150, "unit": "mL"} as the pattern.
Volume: {"value": 2.2, "unit": "mL"}
